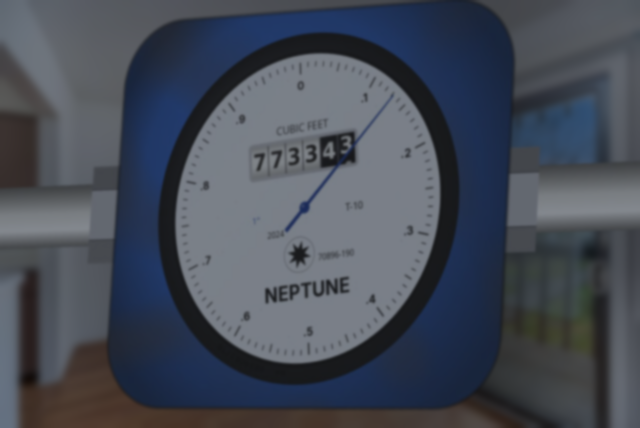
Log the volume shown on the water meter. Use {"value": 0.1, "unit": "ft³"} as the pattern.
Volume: {"value": 773343.13, "unit": "ft³"}
